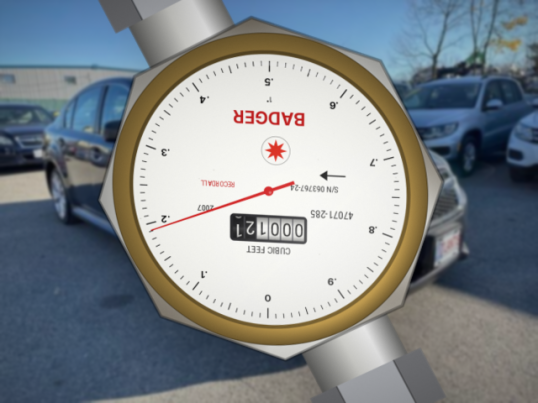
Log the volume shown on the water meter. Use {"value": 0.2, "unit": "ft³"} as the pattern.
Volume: {"value": 121.19, "unit": "ft³"}
